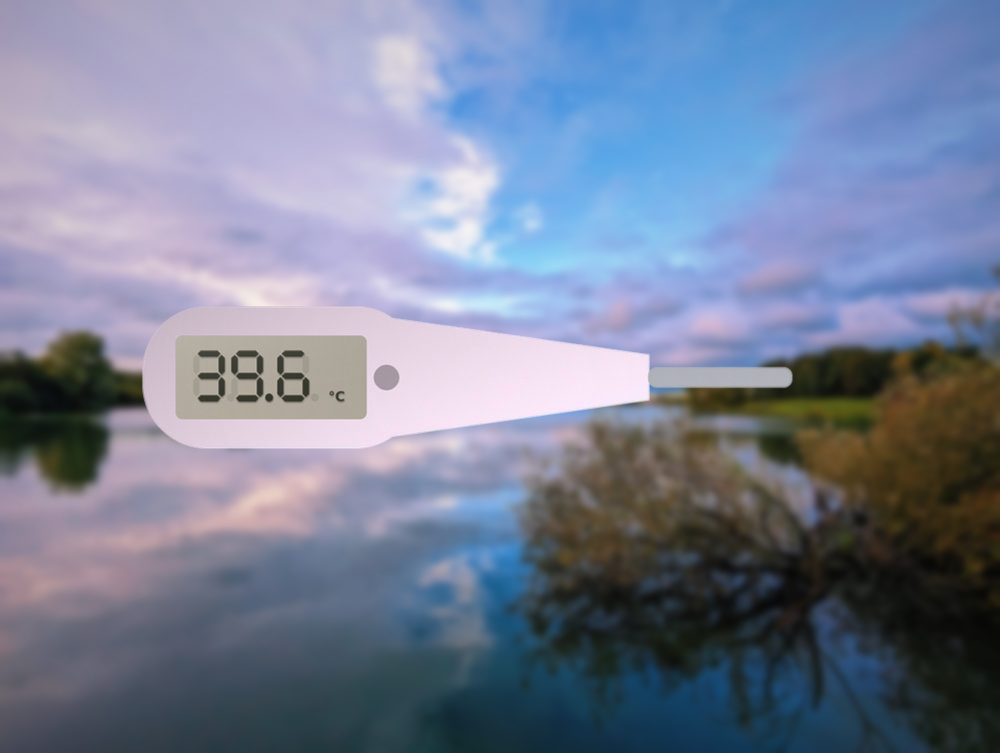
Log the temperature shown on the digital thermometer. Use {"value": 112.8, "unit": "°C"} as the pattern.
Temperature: {"value": 39.6, "unit": "°C"}
